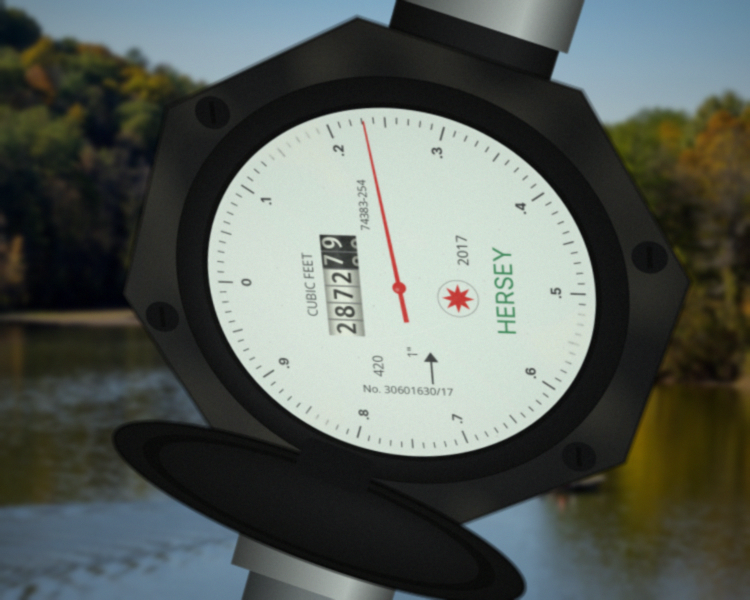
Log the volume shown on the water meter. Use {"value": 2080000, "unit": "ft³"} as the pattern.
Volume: {"value": 287279.23, "unit": "ft³"}
